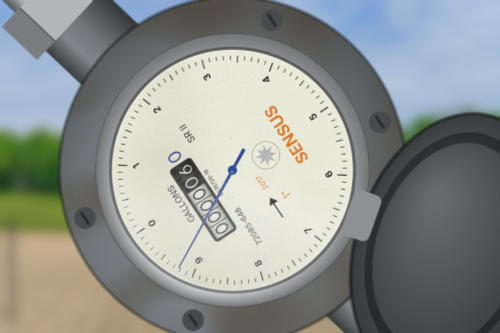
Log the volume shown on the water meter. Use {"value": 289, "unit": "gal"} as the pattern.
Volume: {"value": 59.2, "unit": "gal"}
